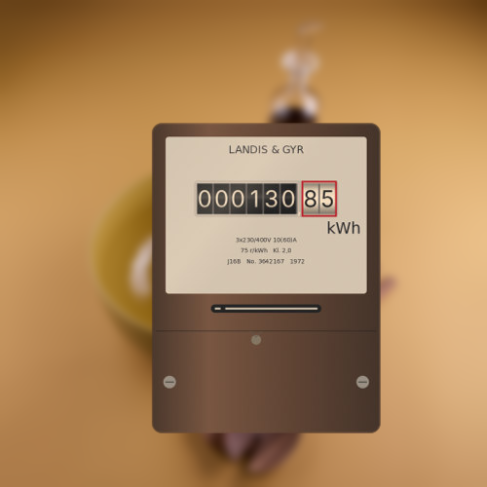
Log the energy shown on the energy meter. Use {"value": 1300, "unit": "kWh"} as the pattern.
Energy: {"value": 130.85, "unit": "kWh"}
